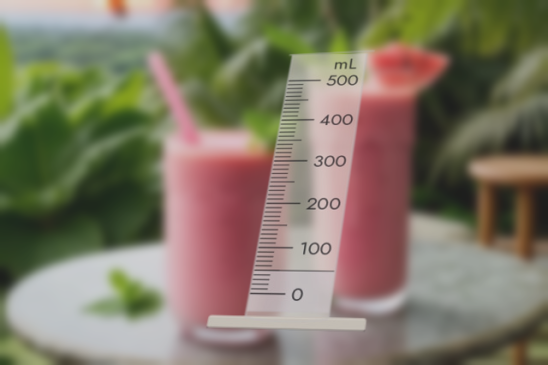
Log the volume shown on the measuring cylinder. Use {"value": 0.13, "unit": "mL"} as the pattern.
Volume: {"value": 50, "unit": "mL"}
